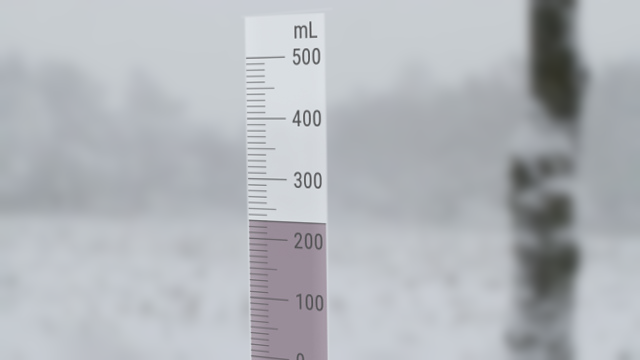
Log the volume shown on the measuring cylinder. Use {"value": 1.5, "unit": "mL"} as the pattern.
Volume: {"value": 230, "unit": "mL"}
